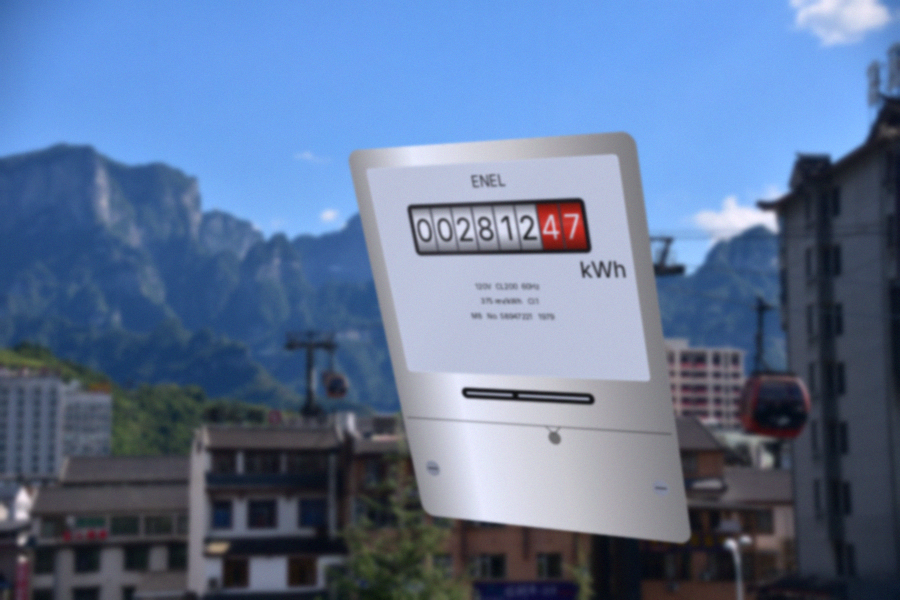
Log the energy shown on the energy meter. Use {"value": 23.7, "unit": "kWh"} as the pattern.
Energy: {"value": 2812.47, "unit": "kWh"}
